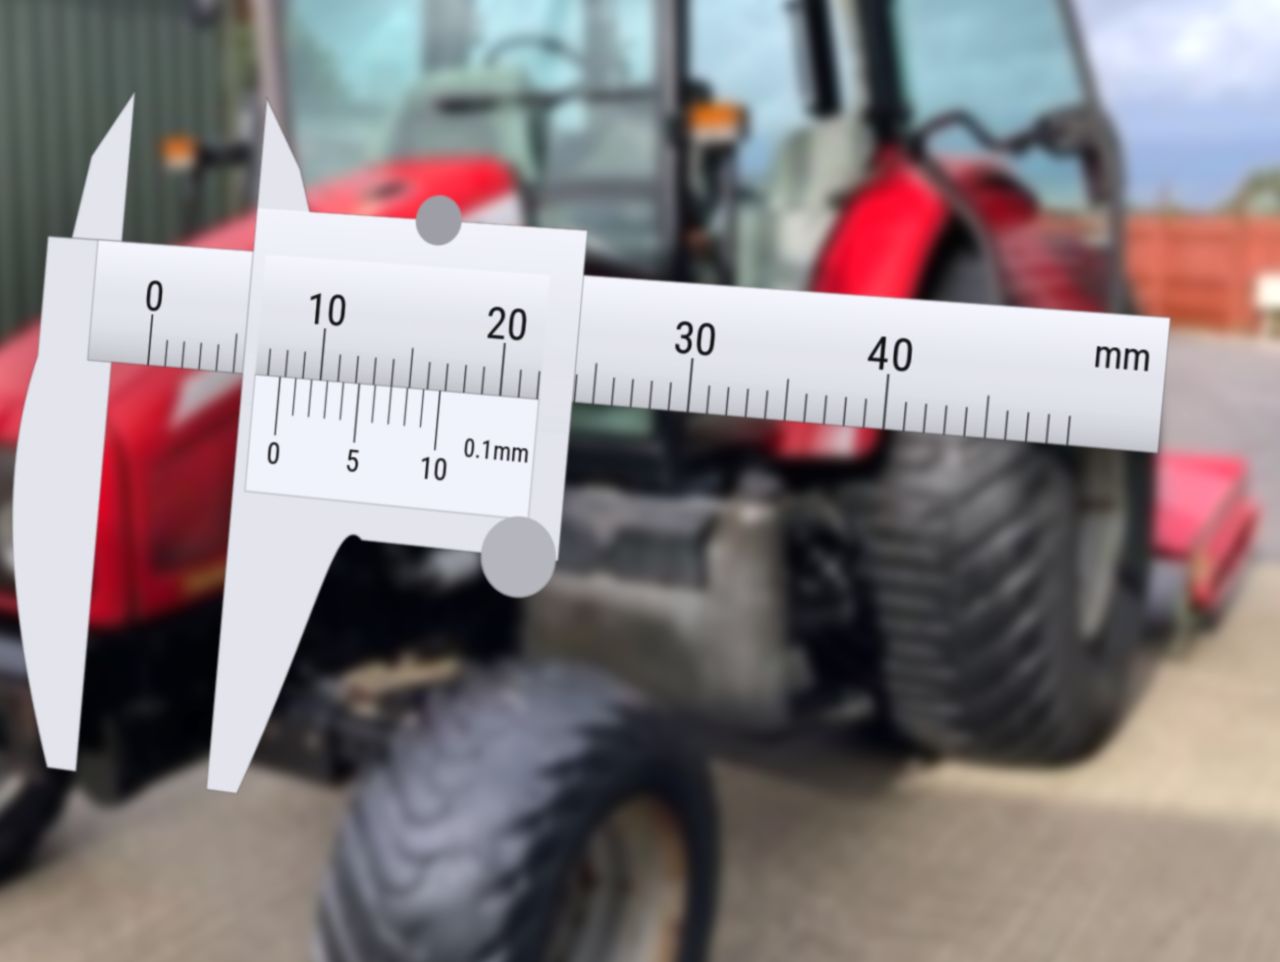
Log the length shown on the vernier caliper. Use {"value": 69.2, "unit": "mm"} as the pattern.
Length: {"value": 7.7, "unit": "mm"}
